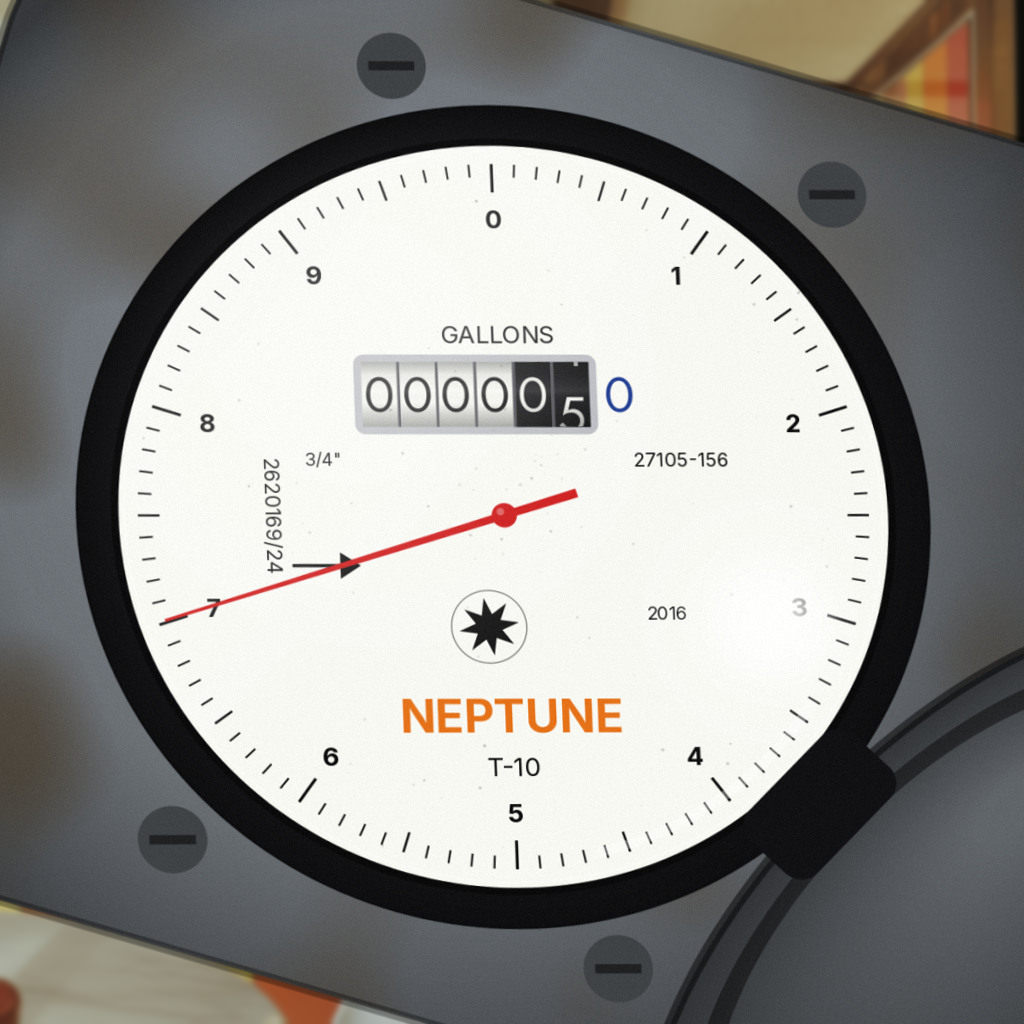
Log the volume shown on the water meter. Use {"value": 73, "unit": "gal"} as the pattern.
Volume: {"value": 47.0, "unit": "gal"}
